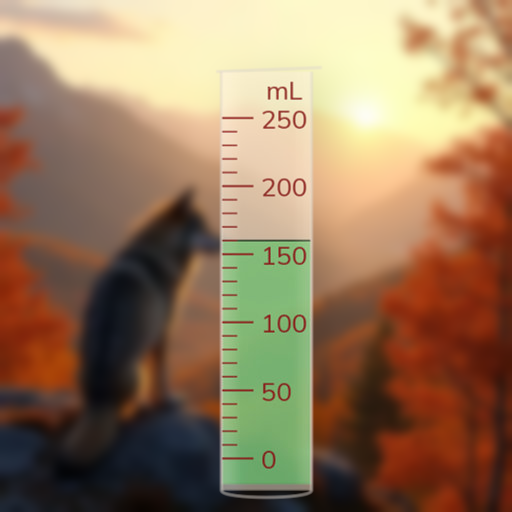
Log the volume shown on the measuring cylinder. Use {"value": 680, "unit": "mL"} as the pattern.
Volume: {"value": 160, "unit": "mL"}
